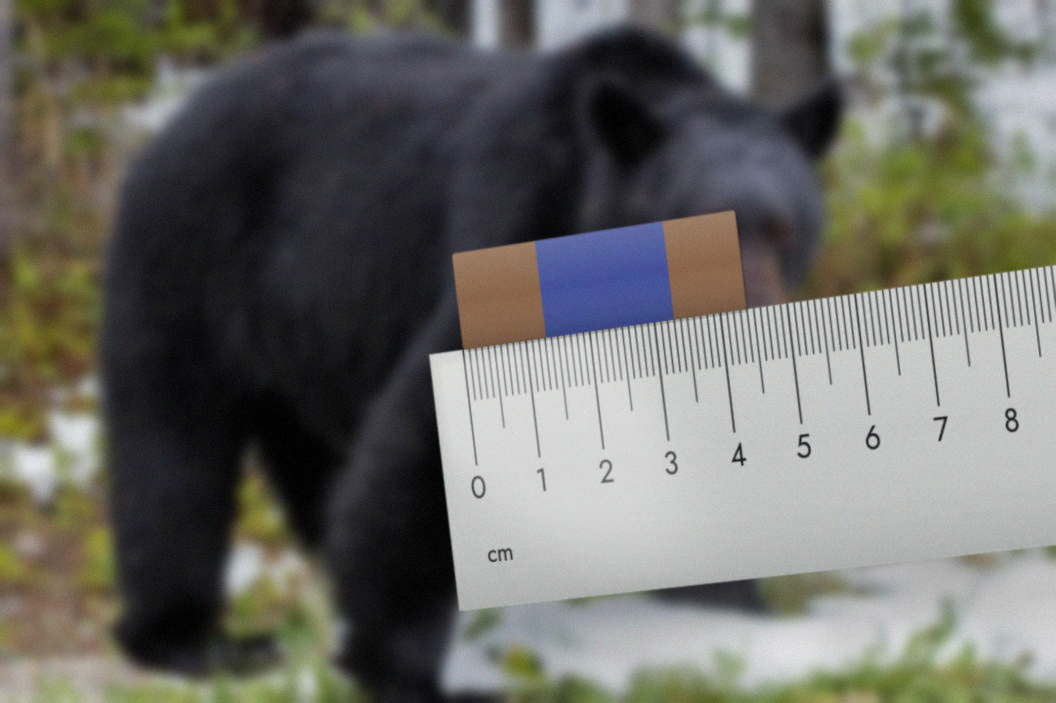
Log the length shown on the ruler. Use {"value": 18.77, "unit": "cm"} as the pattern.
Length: {"value": 4.4, "unit": "cm"}
